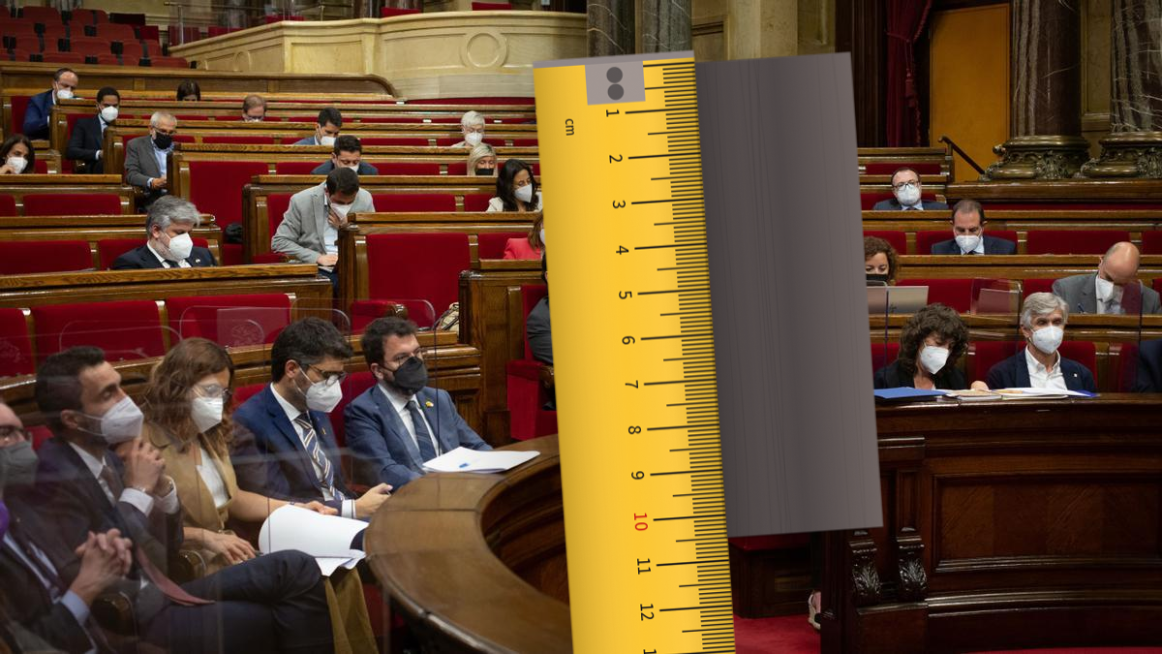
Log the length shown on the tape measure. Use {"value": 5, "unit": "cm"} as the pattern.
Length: {"value": 10.5, "unit": "cm"}
